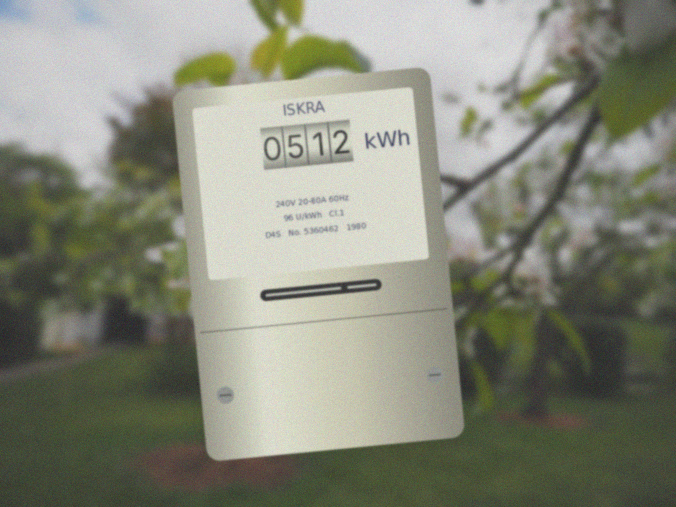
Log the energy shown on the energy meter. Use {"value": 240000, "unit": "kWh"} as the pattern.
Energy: {"value": 512, "unit": "kWh"}
